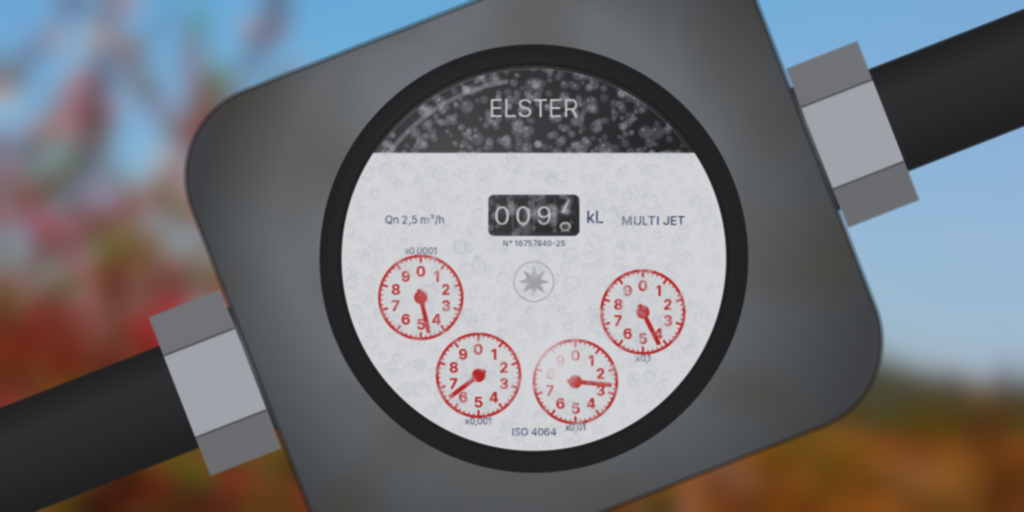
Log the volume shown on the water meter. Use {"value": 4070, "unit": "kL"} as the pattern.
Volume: {"value": 97.4264, "unit": "kL"}
